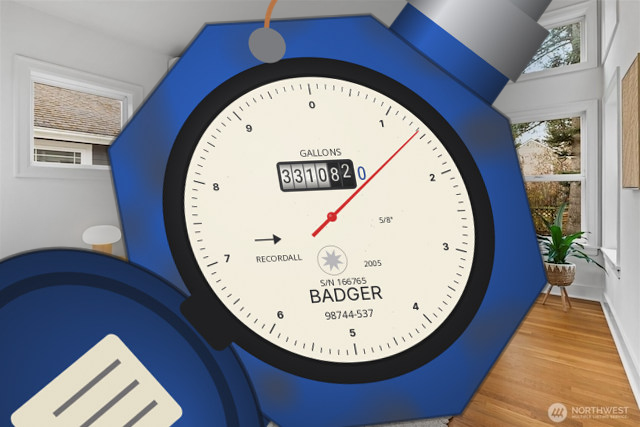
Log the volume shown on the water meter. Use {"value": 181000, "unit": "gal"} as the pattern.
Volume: {"value": 3310821.4, "unit": "gal"}
